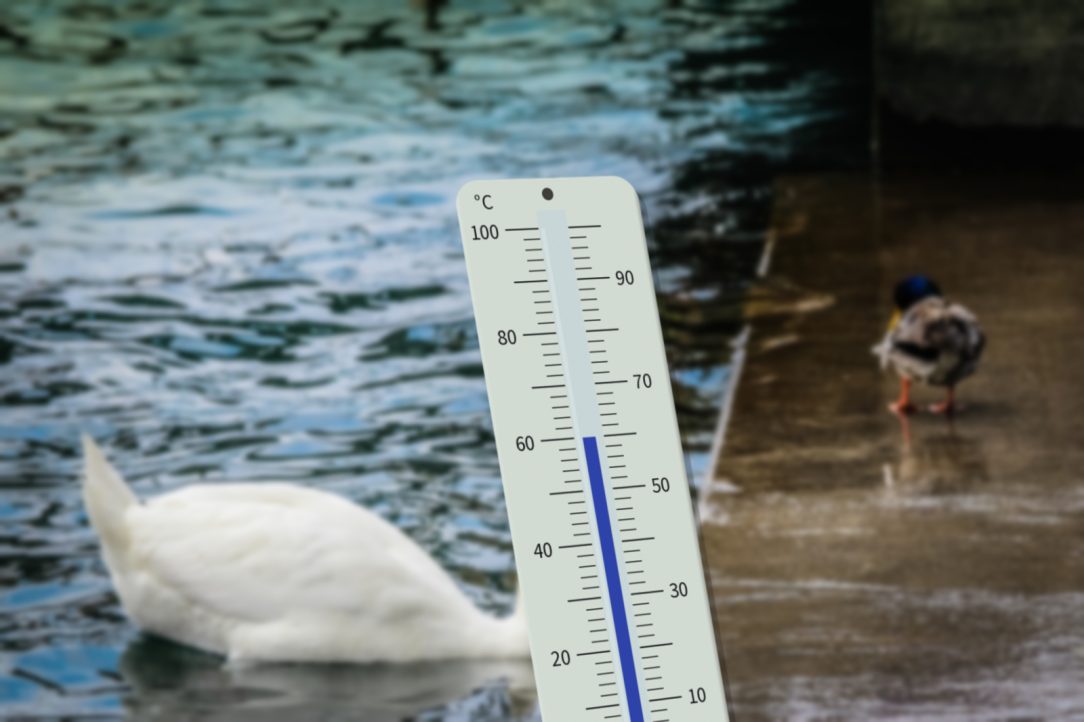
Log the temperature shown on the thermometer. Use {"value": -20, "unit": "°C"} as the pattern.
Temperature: {"value": 60, "unit": "°C"}
